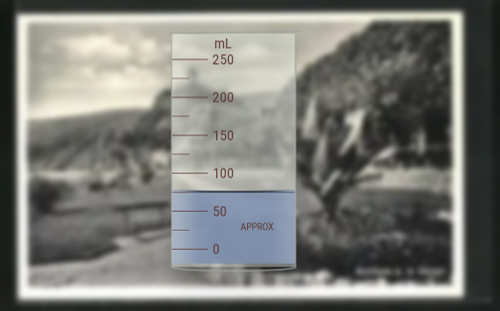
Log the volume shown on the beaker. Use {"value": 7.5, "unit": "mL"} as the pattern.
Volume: {"value": 75, "unit": "mL"}
